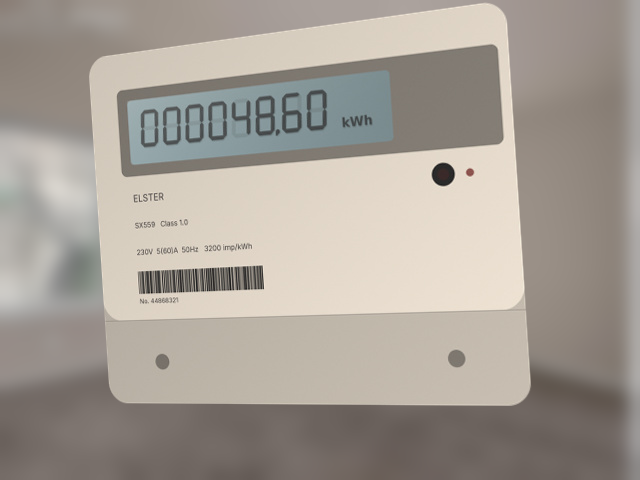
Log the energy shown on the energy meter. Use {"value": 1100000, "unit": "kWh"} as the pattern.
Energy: {"value": 48.60, "unit": "kWh"}
